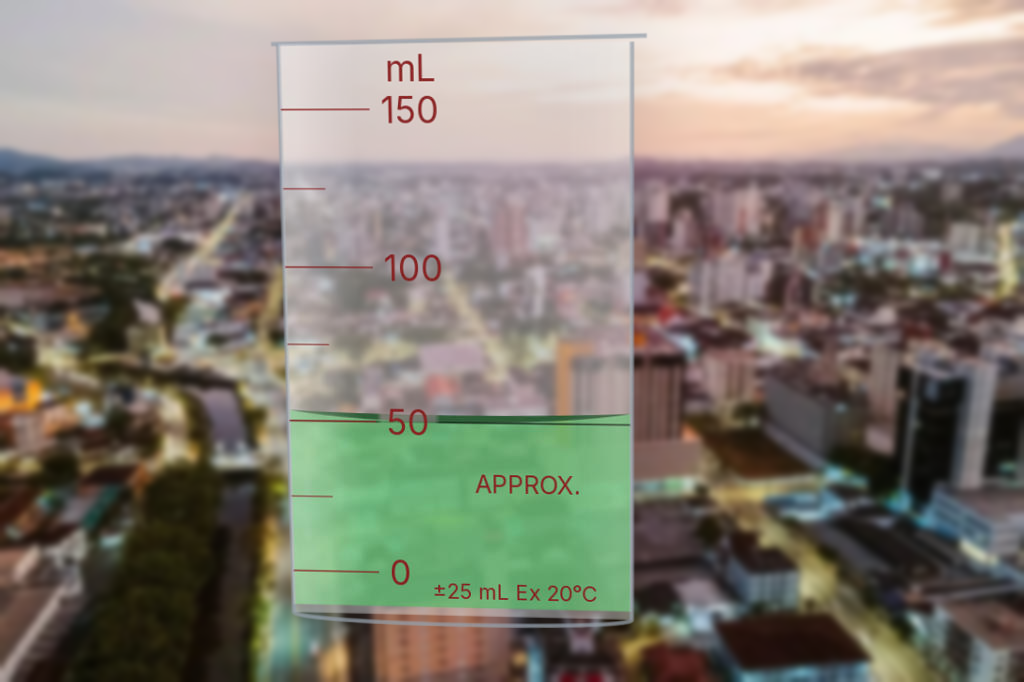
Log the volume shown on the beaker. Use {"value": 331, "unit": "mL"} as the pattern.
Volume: {"value": 50, "unit": "mL"}
